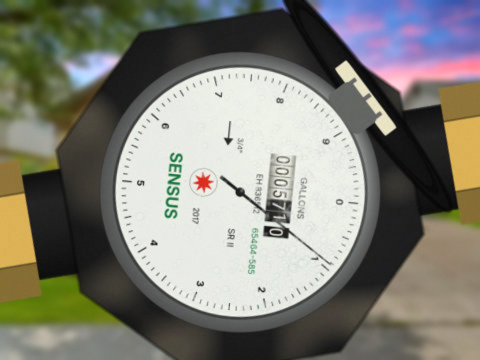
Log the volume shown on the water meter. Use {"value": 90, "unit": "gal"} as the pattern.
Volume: {"value": 5710.9, "unit": "gal"}
